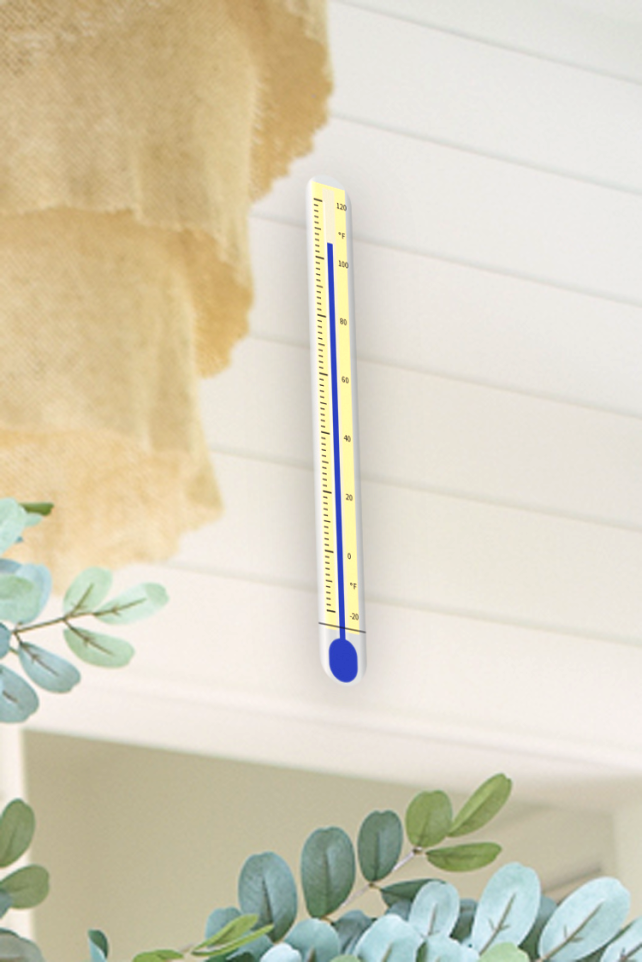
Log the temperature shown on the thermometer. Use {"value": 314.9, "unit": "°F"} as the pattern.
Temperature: {"value": 106, "unit": "°F"}
